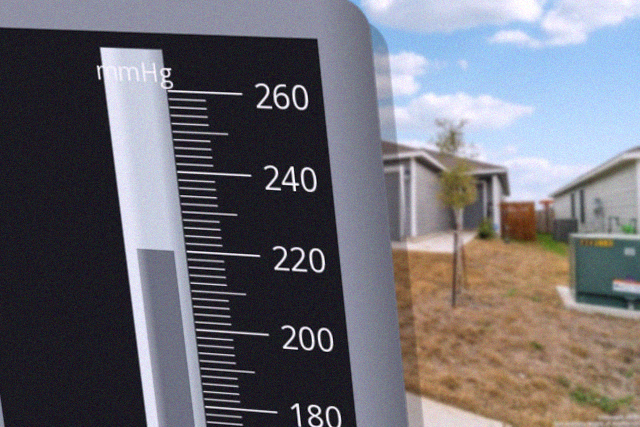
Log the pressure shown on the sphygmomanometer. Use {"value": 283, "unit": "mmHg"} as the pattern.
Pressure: {"value": 220, "unit": "mmHg"}
